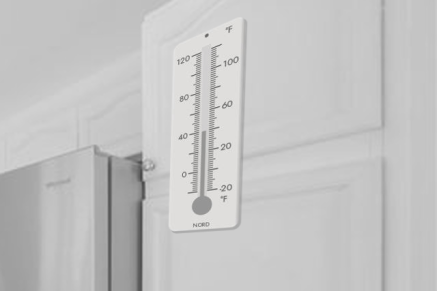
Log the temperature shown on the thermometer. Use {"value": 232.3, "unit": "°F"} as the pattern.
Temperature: {"value": 40, "unit": "°F"}
